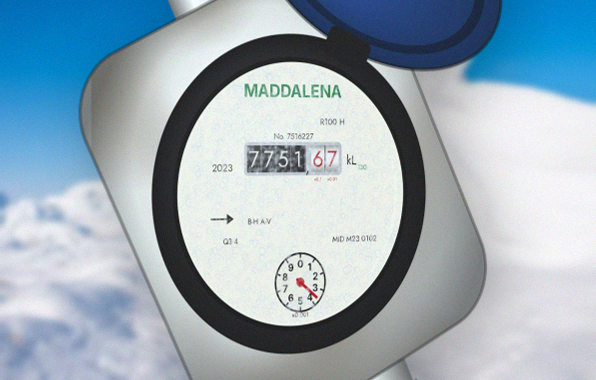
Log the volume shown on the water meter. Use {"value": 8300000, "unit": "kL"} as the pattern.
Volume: {"value": 7751.673, "unit": "kL"}
